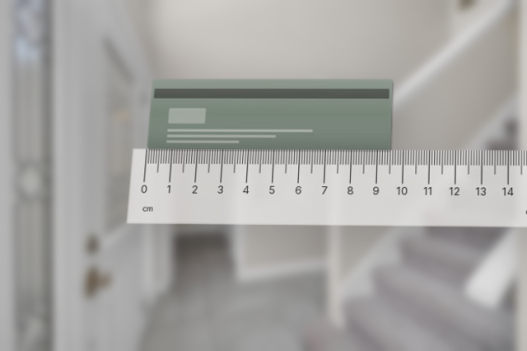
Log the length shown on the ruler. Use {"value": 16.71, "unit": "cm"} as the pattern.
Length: {"value": 9.5, "unit": "cm"}
